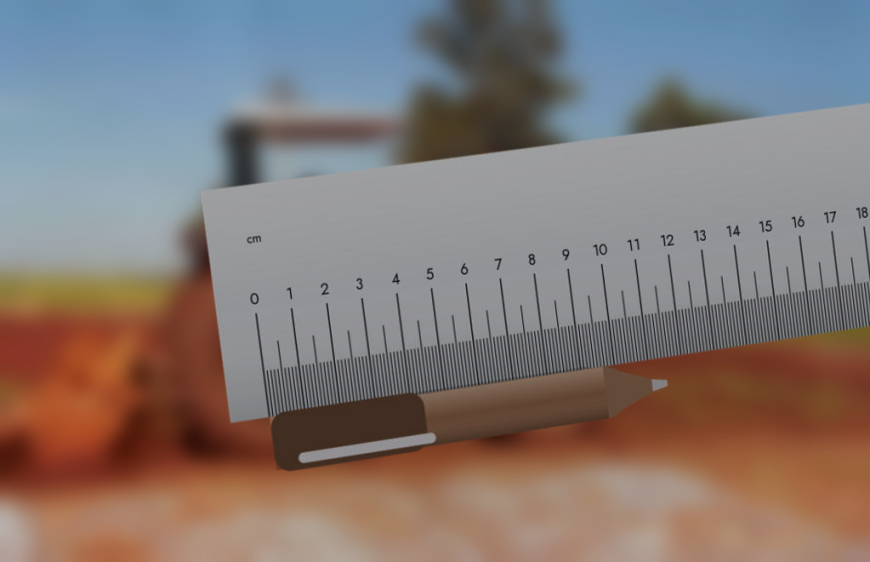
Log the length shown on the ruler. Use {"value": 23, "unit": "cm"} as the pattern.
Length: {"value": 11.5, "unit": "cm"}
